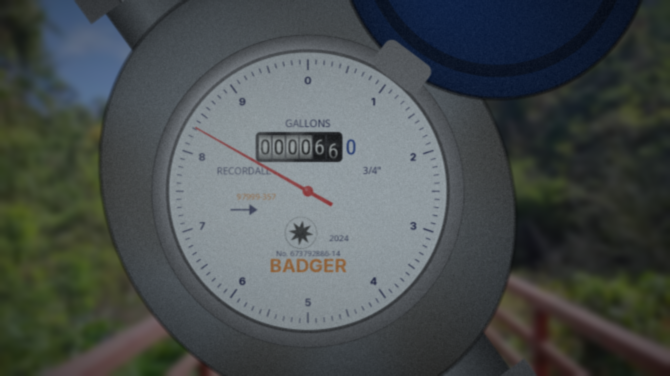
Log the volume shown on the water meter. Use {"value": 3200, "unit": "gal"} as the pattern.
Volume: {"value": 658.3, "unit": "gal"}
